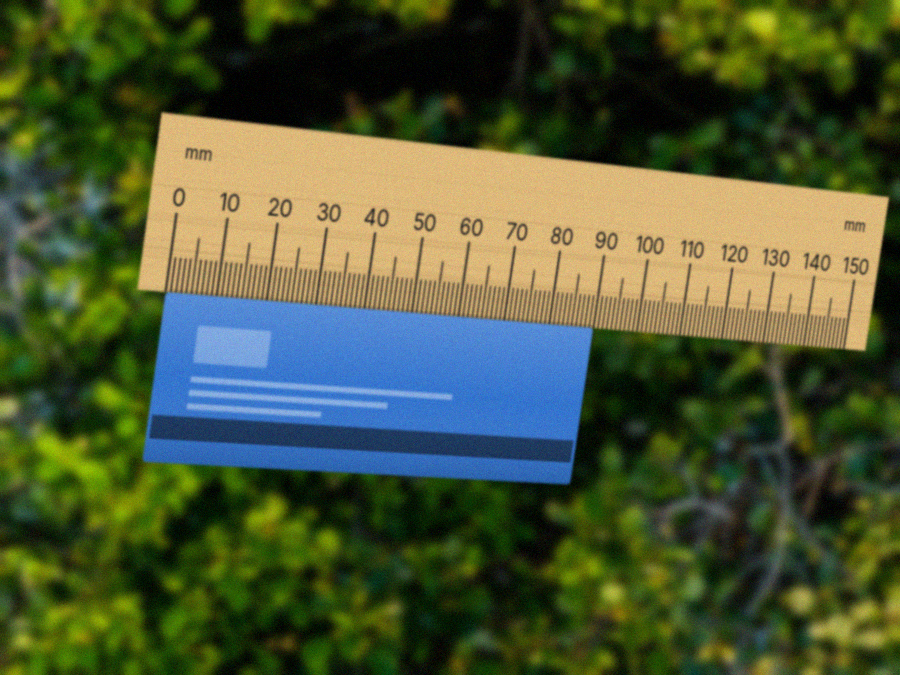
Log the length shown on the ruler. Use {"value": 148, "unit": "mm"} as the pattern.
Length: {"value": 90, "unit": "mm"}
